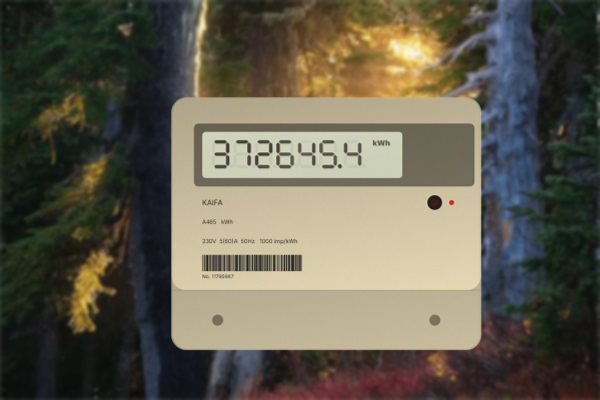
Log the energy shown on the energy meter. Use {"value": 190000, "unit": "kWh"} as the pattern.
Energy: {"value": 372645.4, "unit": "kWh"}
